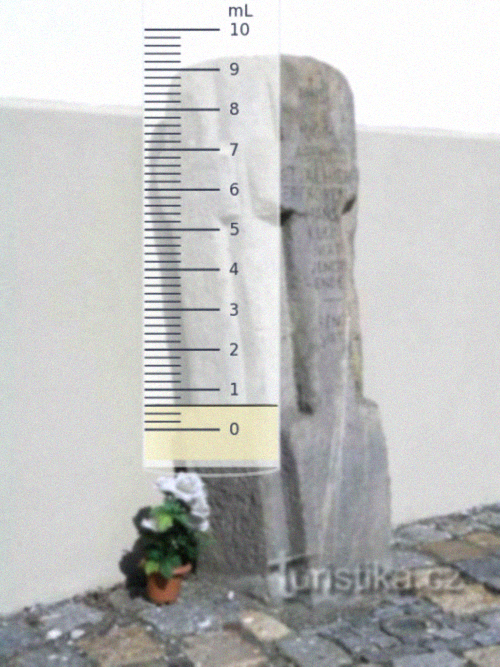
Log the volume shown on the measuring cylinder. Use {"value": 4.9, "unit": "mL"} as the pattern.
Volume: {"value": 0.6, "unit": "mL"}
